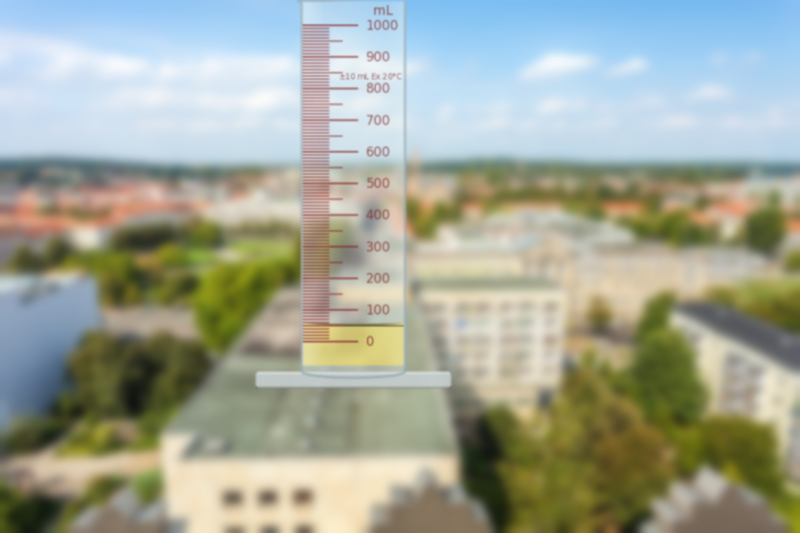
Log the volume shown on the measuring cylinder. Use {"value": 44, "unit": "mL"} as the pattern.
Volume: {"value": 50, "unit": "mL"}
